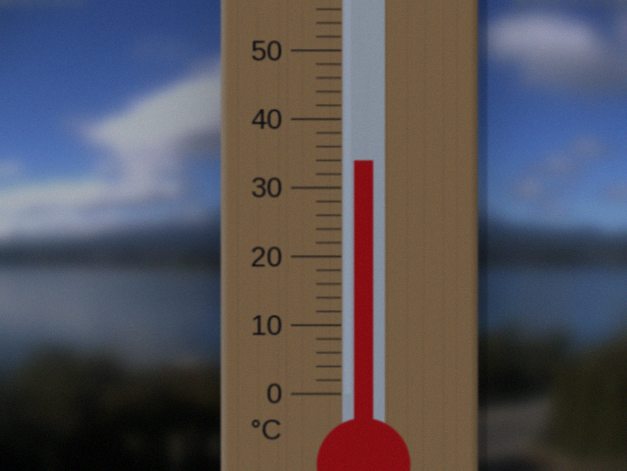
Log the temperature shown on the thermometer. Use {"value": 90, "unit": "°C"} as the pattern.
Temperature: {"value": 34, "unit": "°C"}
